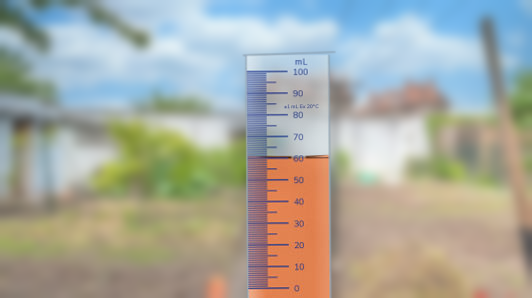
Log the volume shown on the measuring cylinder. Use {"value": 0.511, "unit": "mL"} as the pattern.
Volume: {"value": 60, "unit": "mL"}
